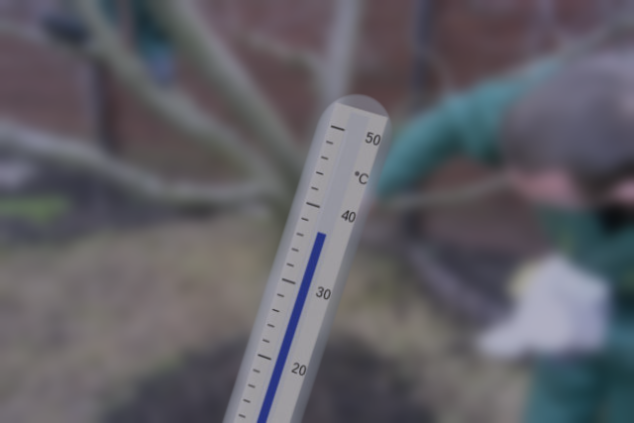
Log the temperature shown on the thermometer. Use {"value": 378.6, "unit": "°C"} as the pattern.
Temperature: {"value": 37, "unit": "°C"}
